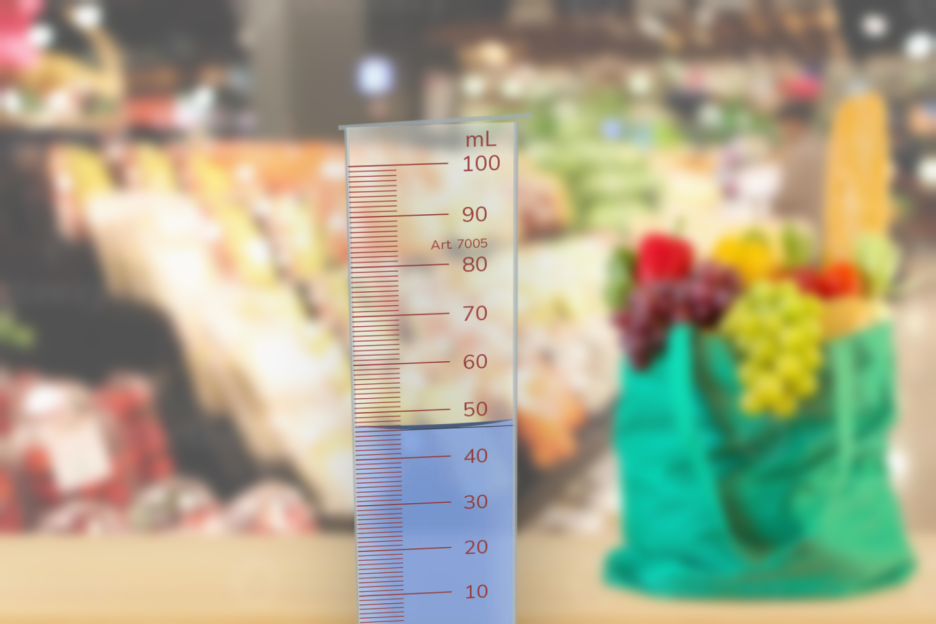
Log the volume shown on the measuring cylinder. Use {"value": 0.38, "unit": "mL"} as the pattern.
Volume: {"value": 46, "unit": "mL"}
